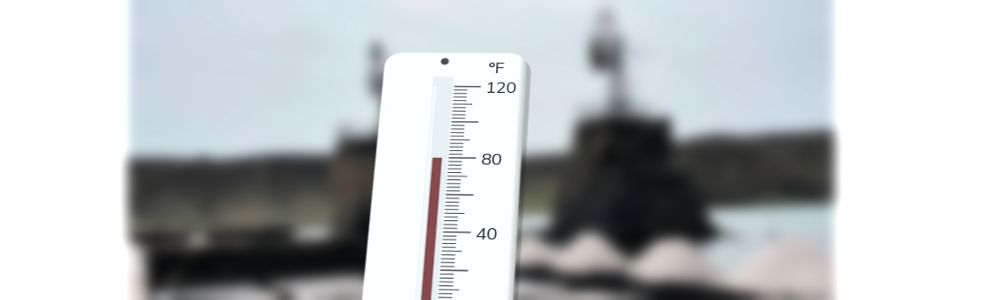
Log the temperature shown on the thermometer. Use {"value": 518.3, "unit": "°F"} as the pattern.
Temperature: {"value": 80, "unit": "°F"}
